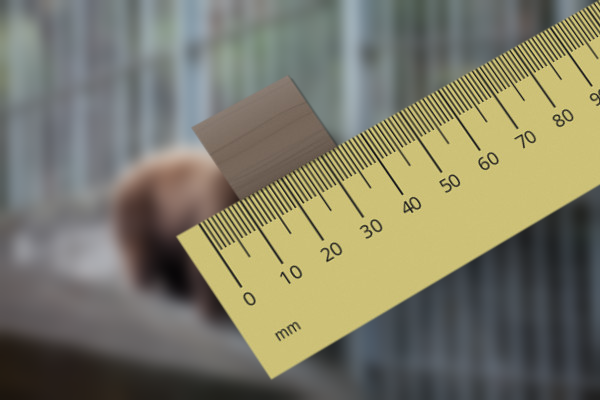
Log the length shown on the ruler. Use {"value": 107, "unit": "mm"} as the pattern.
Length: {"value": 24, "unit": "mm"}
